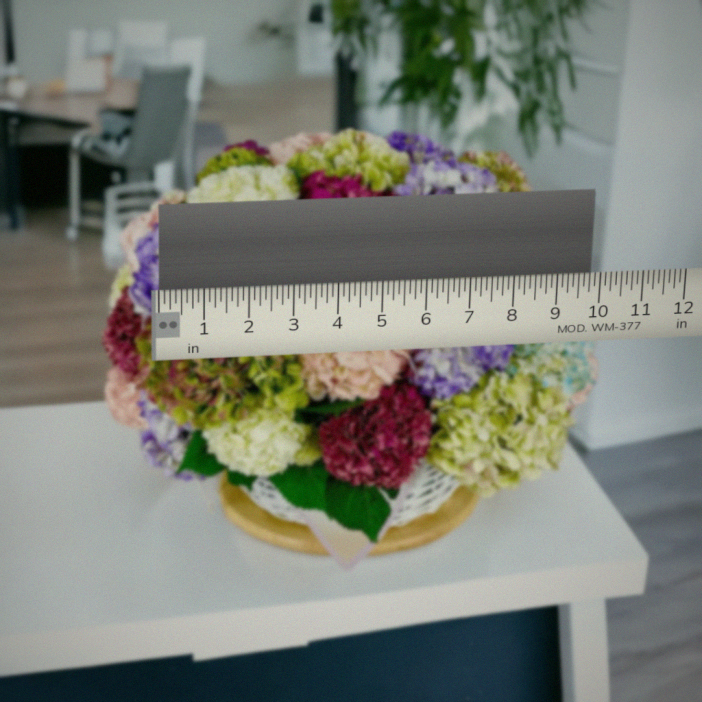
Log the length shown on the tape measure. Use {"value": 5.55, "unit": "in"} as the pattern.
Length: {"value": 9.75, "unit": "in"}
